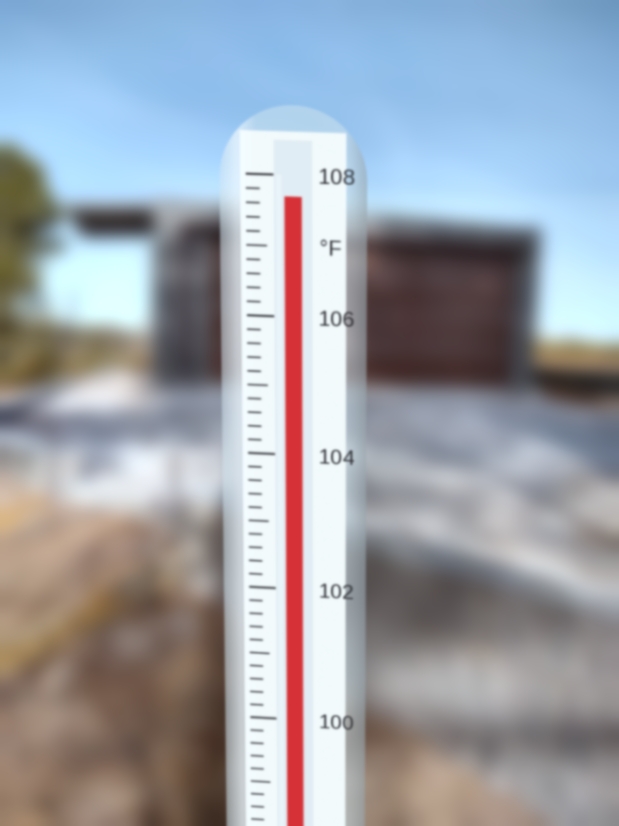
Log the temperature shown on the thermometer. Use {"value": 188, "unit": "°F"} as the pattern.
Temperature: {"value": 107.7, "unit": "°F"}
